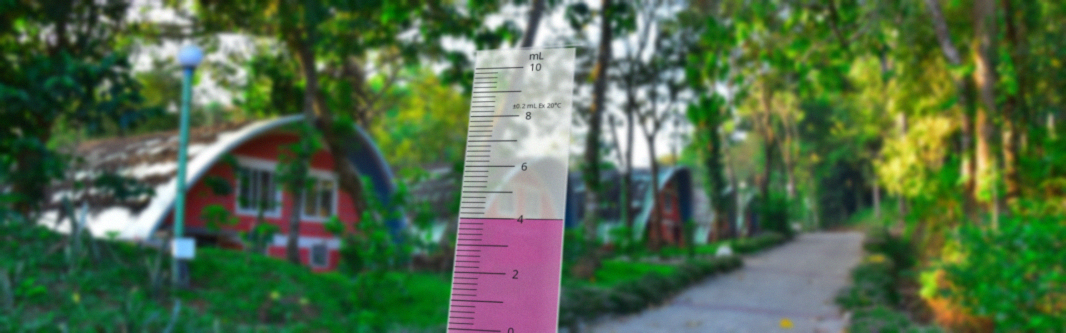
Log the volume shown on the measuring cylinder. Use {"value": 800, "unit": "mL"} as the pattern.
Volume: {"value": 4, "unit": "mL"}
